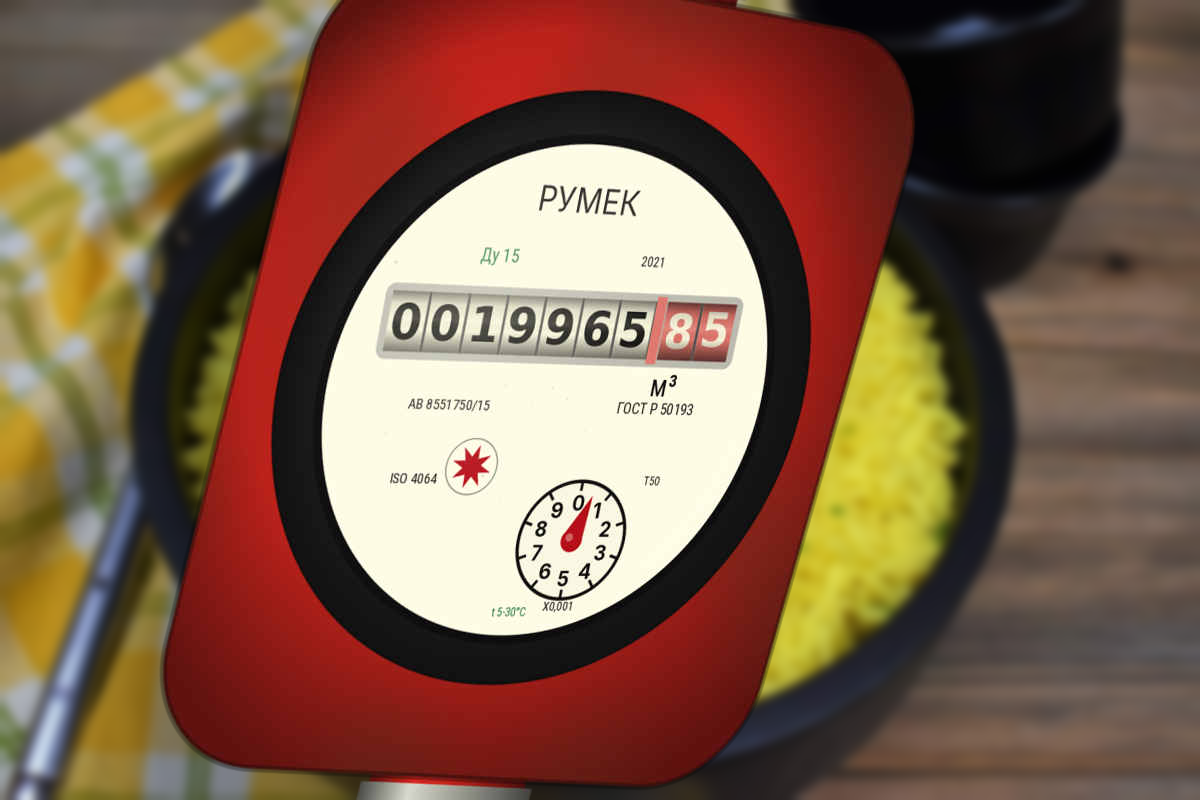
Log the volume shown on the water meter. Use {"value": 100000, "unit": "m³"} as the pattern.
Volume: {"value": 19965.850, "unit": "m³"}
